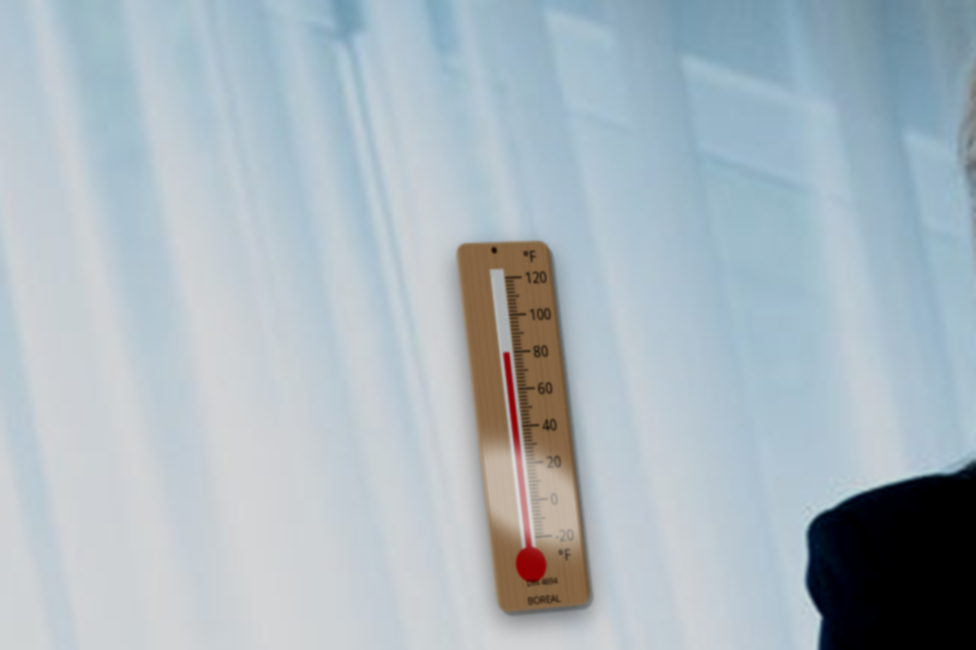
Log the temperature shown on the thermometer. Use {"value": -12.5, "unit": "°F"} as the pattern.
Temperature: {"value": 80, "unit": "°F"}
